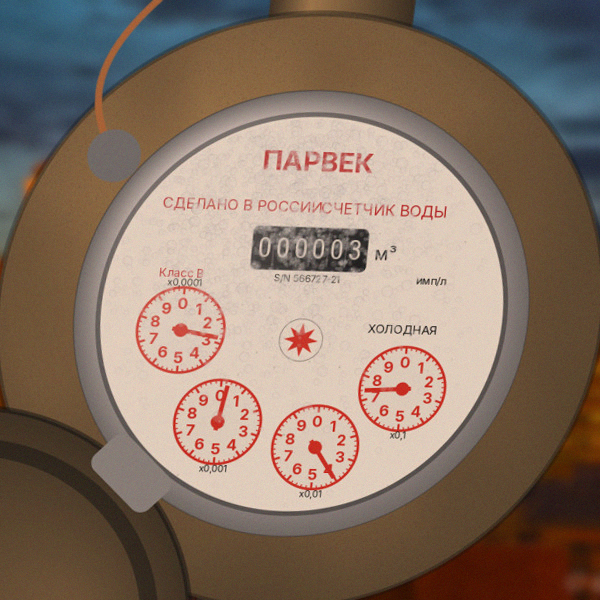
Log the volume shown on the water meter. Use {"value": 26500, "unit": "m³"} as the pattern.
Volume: {"value": 3.7402, "unit": "m³"}
